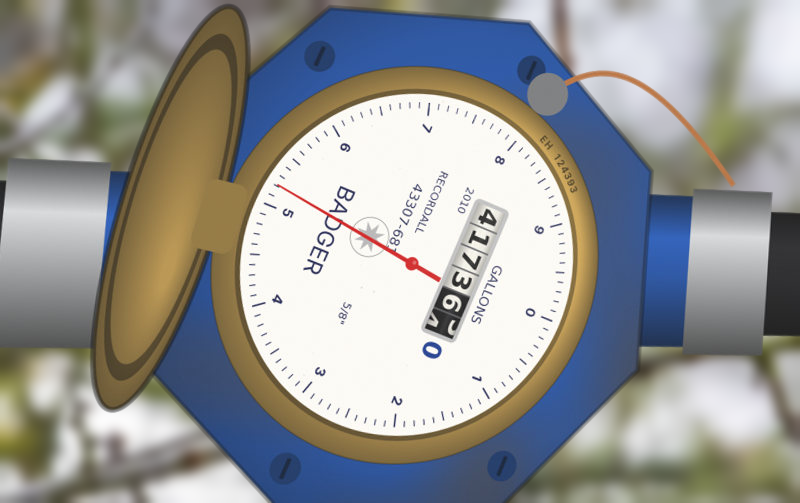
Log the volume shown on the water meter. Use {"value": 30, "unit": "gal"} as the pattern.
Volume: {"value": 4173635.2, "unit": "gal"}
